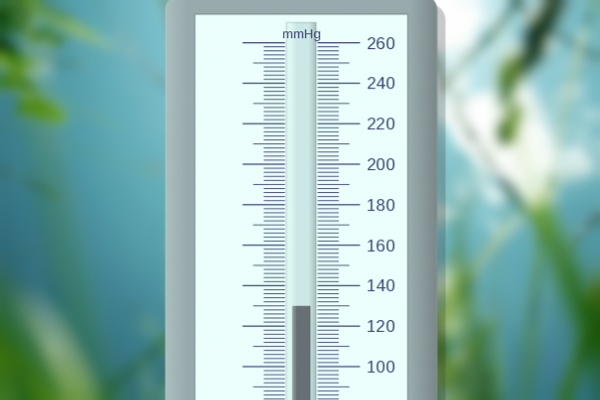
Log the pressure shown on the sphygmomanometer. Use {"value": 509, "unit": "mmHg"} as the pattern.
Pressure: {"value": 130, "unit": "mmHg"}
